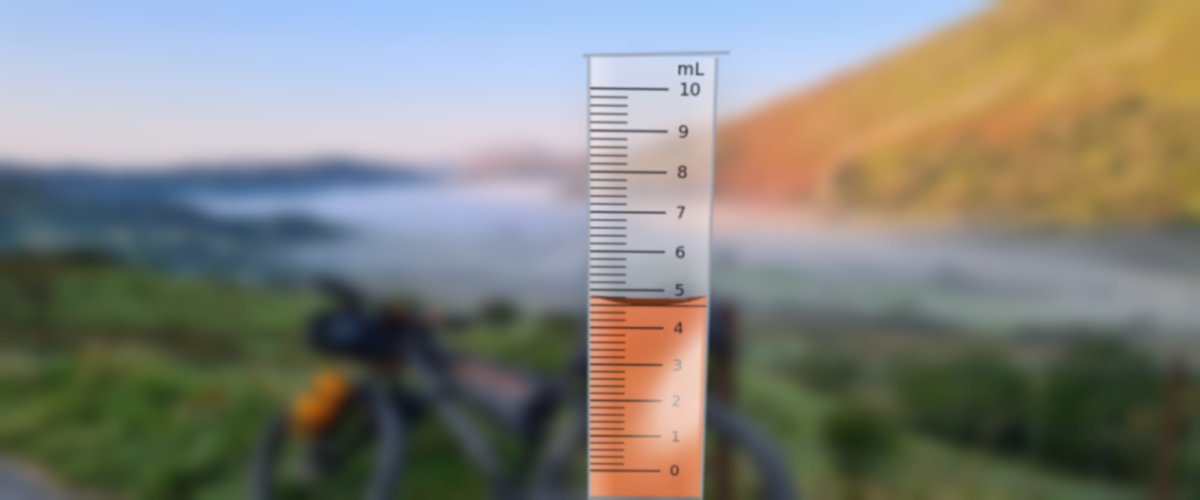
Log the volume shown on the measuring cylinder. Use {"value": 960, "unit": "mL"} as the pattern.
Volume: {"value": 4.6, "unit": "mL"}
